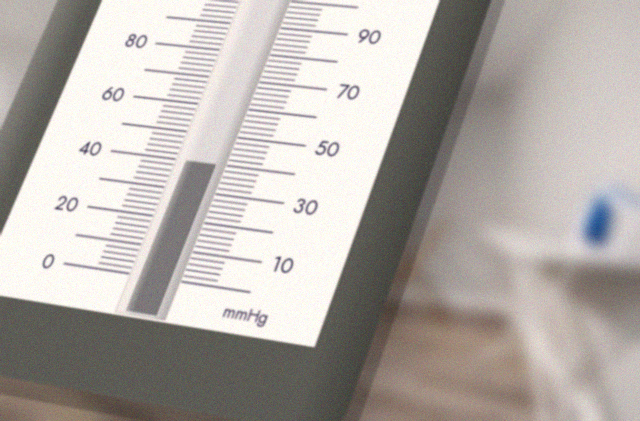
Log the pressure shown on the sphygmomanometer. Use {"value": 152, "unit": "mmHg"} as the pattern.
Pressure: {"value": 40, "unit": "mmHg"}
